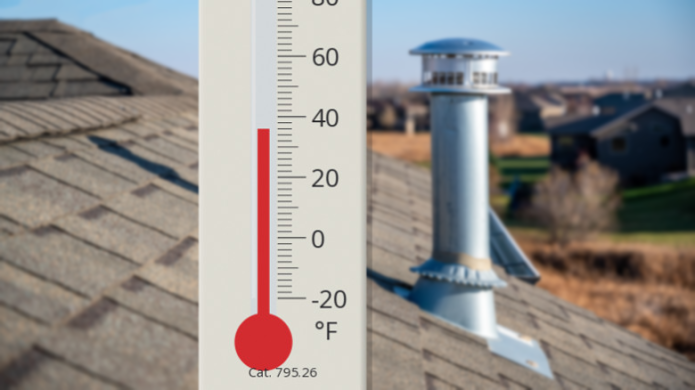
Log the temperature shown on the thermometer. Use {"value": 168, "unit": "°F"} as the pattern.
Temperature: {"value": 36, "unit": "°F"}
